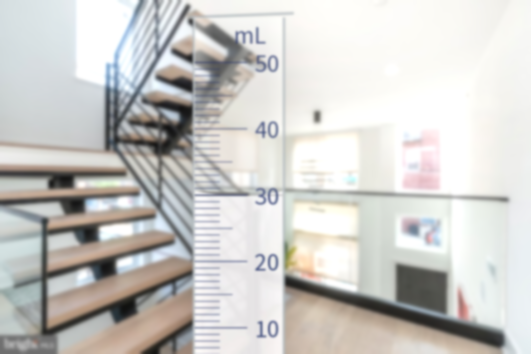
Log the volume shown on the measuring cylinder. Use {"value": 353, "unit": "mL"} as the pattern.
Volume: {"value": 30, "unit": "mL"}
